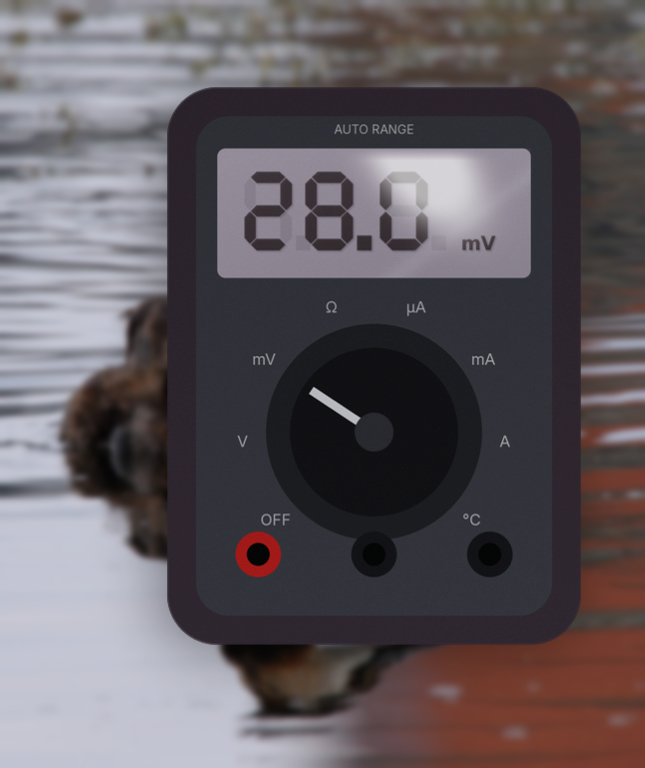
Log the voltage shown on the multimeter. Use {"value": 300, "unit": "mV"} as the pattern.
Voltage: {"value": 28.0, "unit": "mV"}
